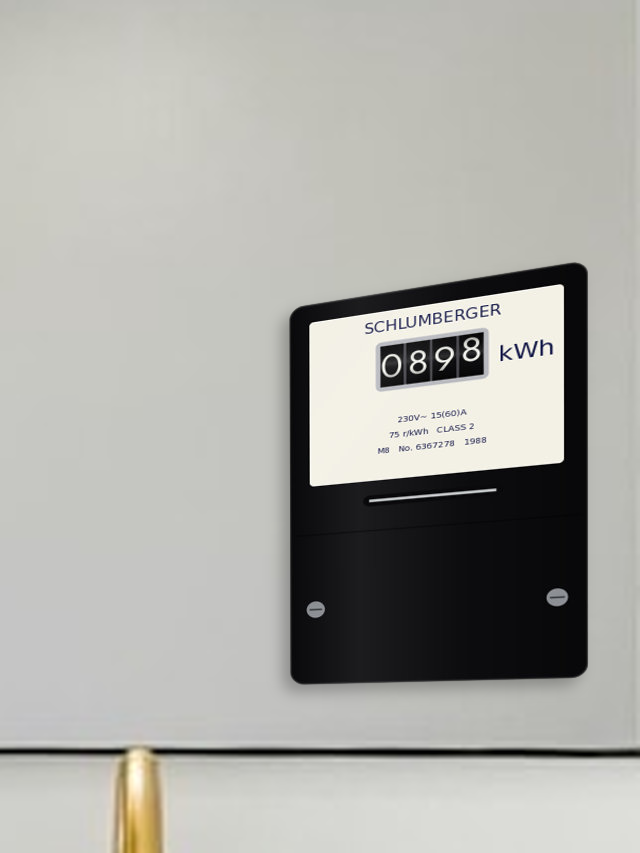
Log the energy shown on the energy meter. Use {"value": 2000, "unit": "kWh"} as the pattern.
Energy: {"value": 898, "unit": "kWh"}
